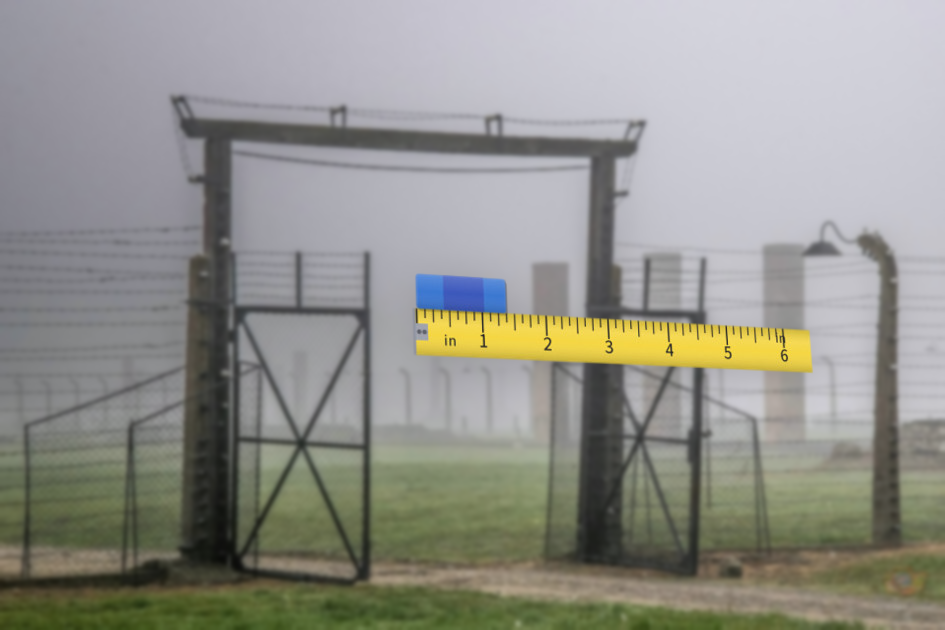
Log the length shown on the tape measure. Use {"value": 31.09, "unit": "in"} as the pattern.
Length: {"value": 1.375, "unit": "in"}
